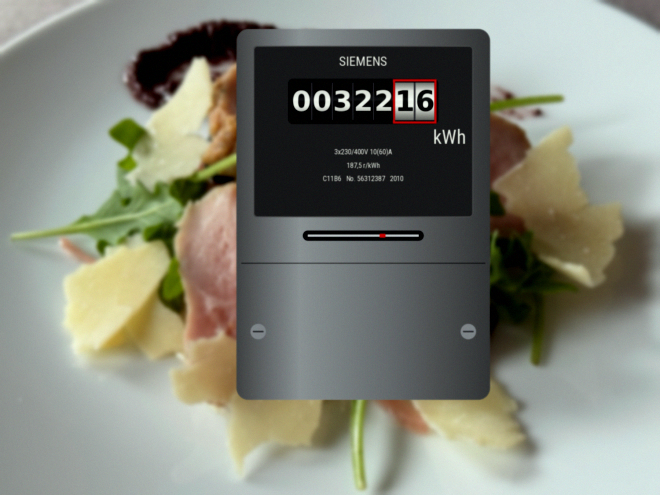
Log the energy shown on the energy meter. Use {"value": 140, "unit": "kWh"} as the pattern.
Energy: {"value": 322.16, "unit": "kWh"}
